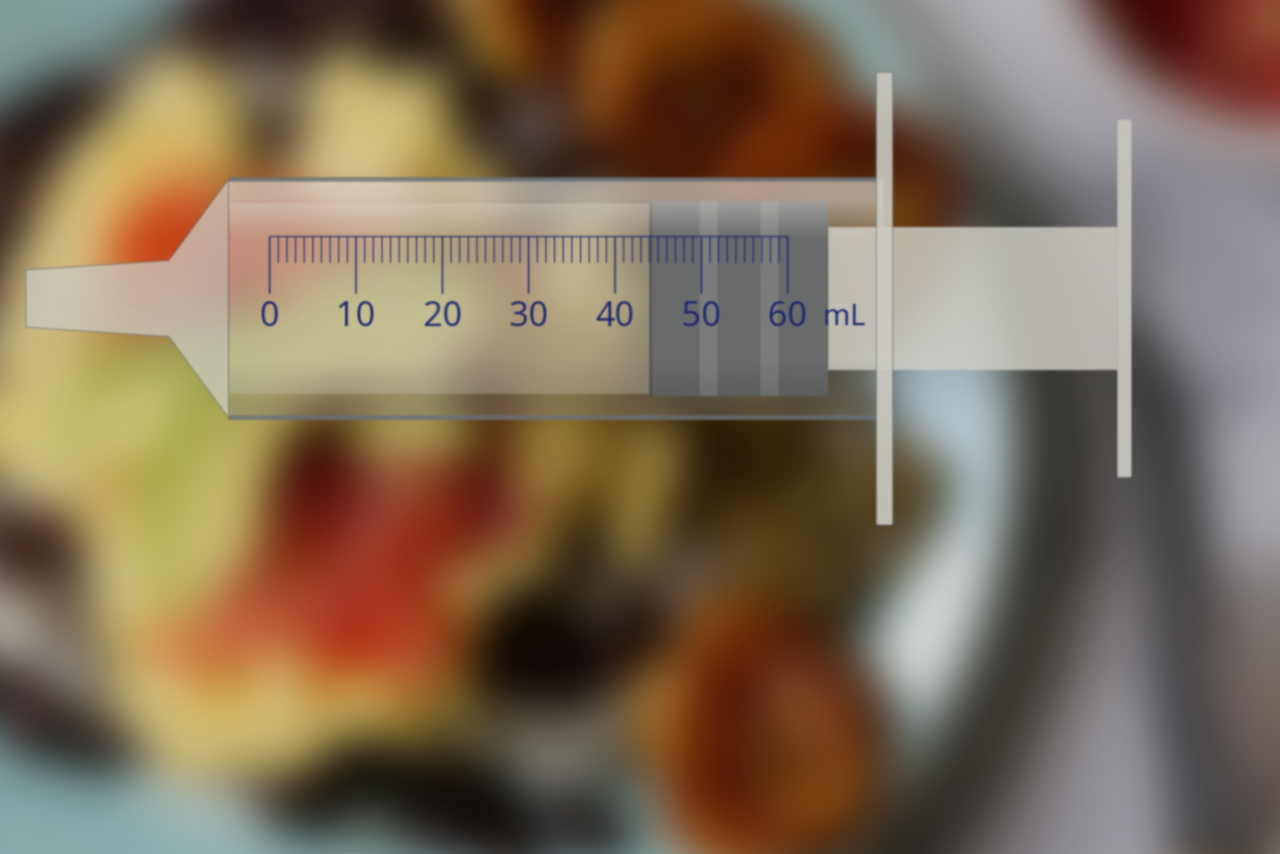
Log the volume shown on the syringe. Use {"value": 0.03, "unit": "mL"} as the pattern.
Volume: {"value": 44, "unit": "mL"}
